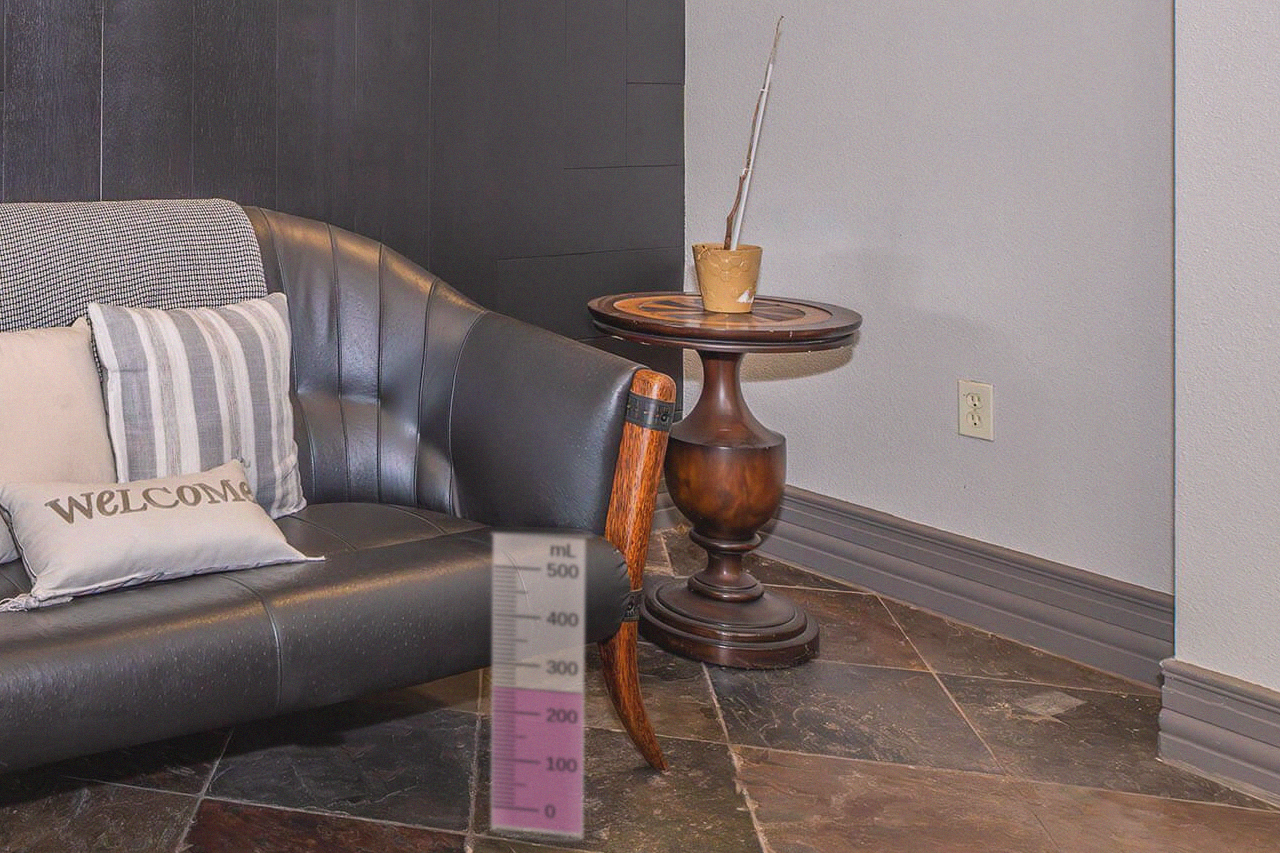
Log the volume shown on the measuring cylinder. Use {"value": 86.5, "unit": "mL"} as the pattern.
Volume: {"value": 250, "unit": "mL"}
